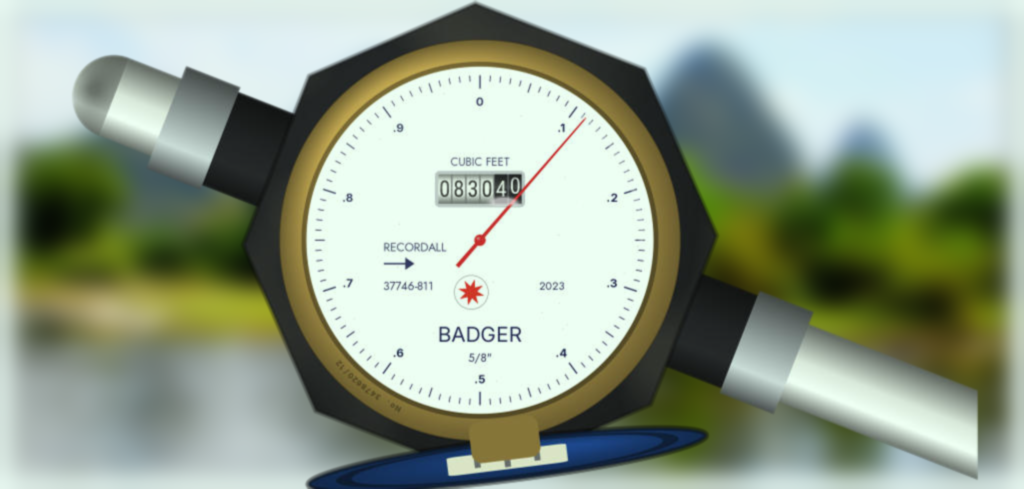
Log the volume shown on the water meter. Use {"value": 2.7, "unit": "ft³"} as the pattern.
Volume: {"value": 83040.11, "unit": "ft³"}
